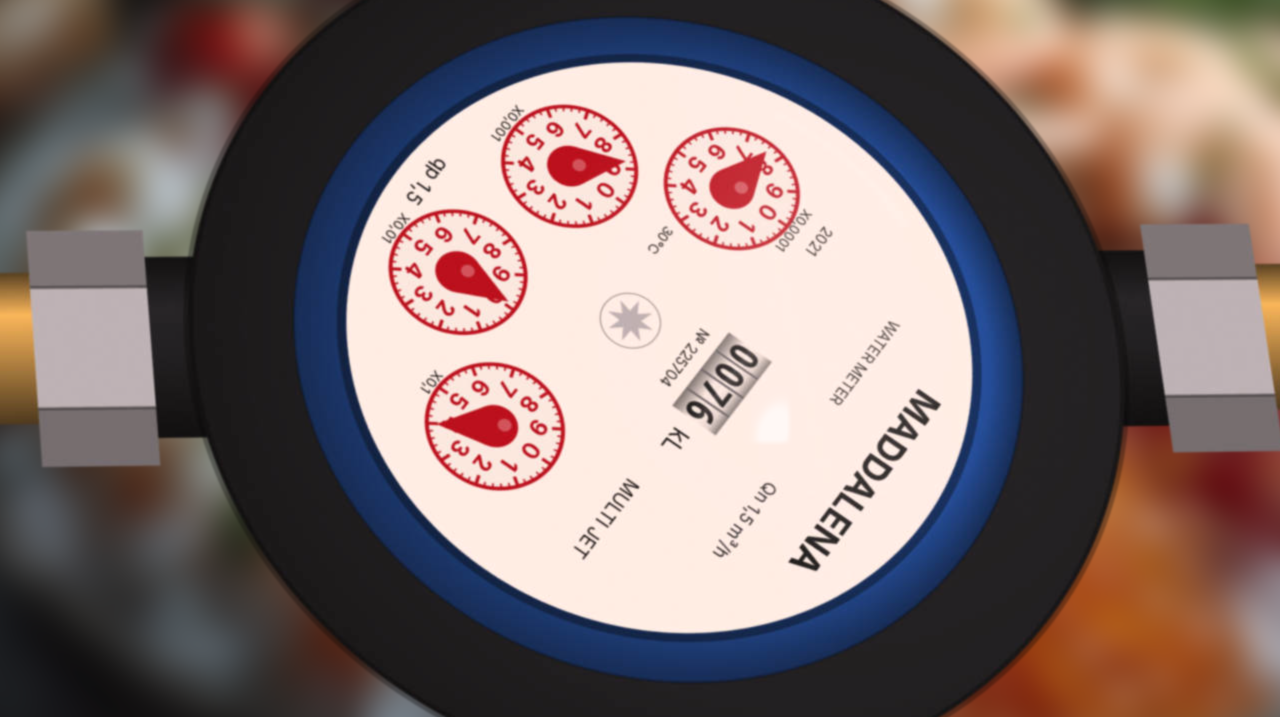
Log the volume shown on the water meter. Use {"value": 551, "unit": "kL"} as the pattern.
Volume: {"value": 76.3987, "unit": "kL"}
